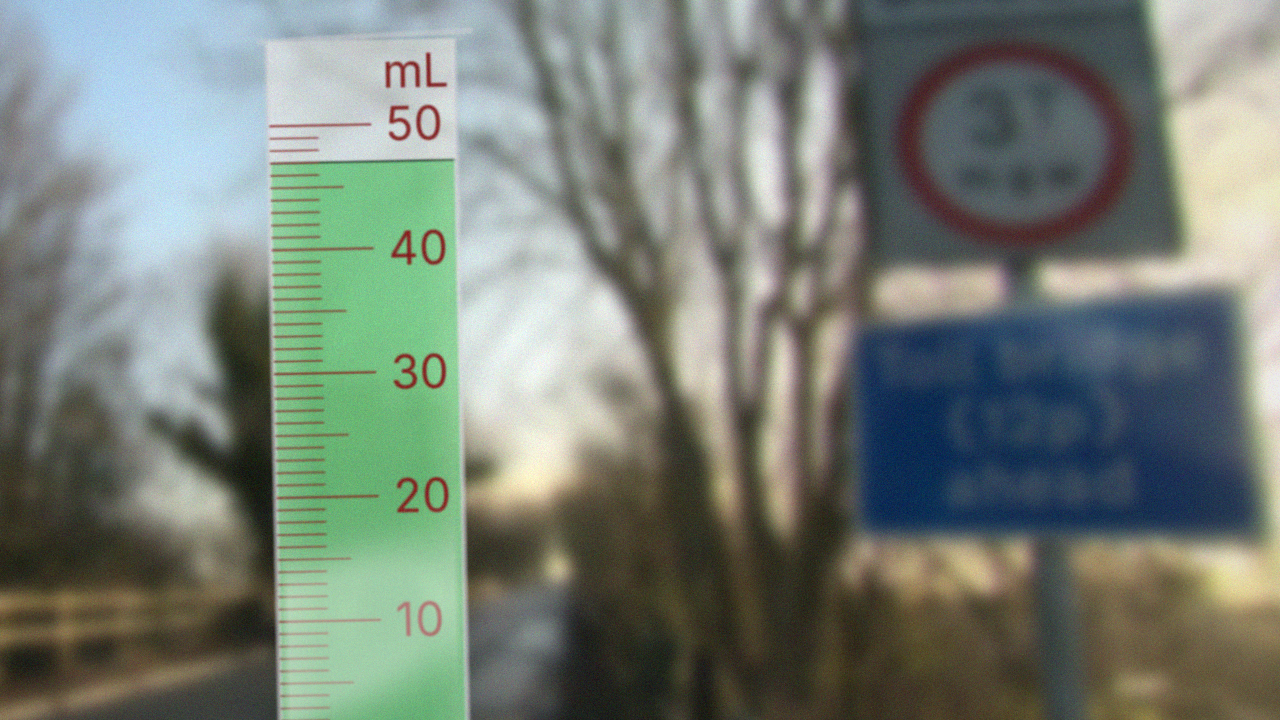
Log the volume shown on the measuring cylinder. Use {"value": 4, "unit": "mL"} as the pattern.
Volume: {"value": 47, "unit": "mL"}
